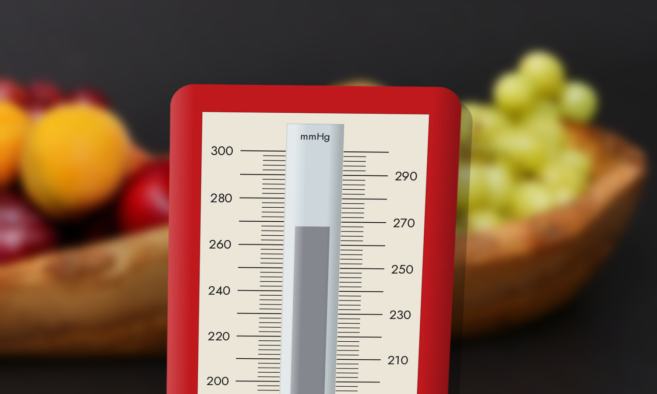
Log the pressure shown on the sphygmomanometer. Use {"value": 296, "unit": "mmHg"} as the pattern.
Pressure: {"value": 268, "unit": "mmHg"}
